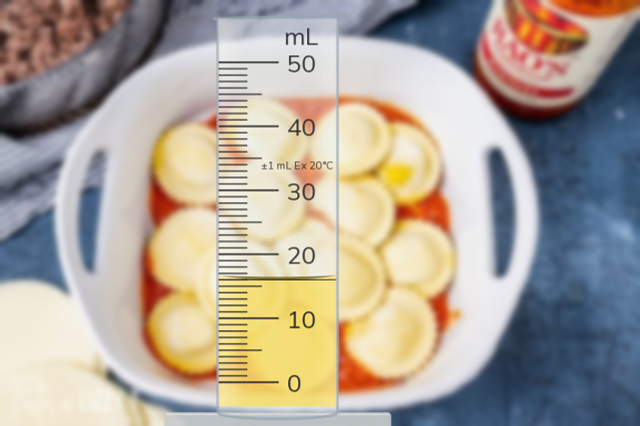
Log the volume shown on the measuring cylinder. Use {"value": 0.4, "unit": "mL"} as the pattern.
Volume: {"value": 16, "unit": "mL"}
